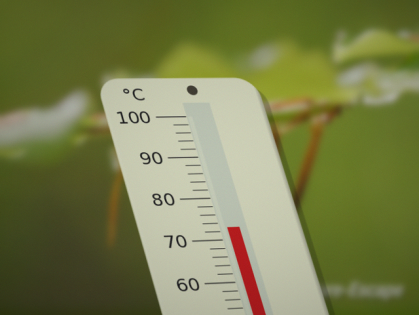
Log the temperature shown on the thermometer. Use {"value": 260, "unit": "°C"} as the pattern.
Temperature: {"value": 73, "unit": "°C"}
